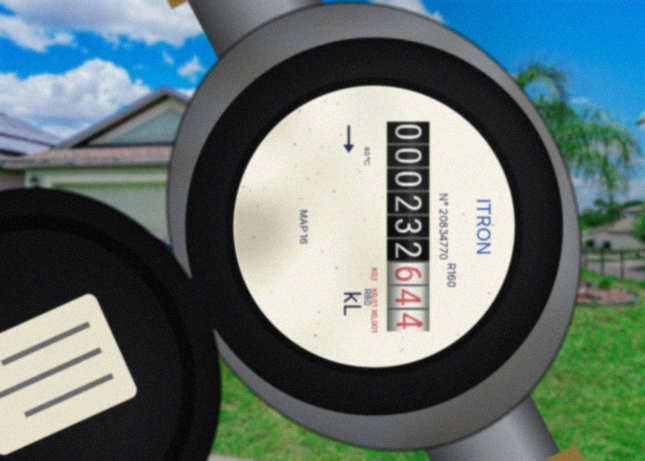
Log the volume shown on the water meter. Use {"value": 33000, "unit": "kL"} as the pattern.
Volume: {"value": 232.644, "unit": "kL"}
